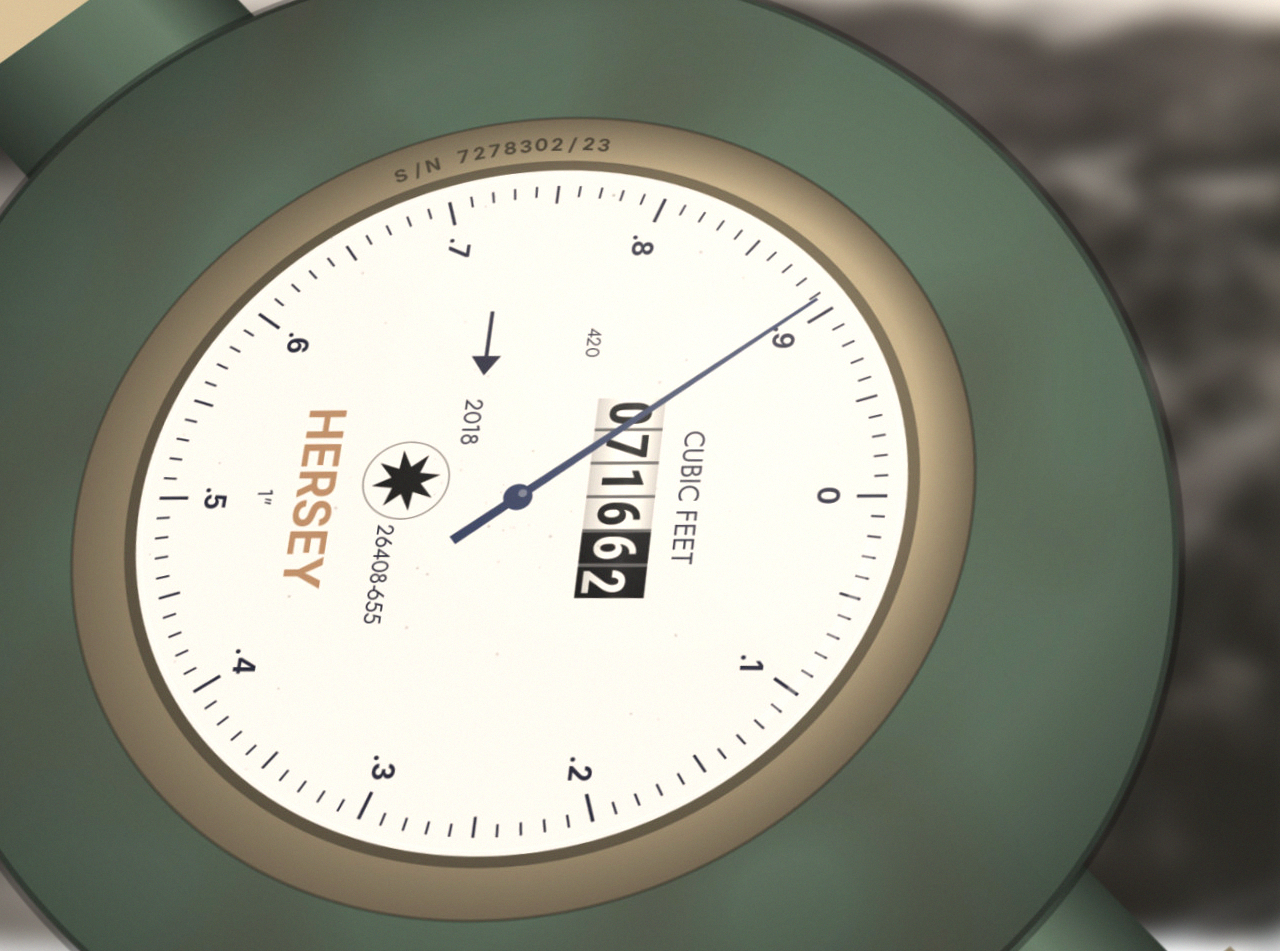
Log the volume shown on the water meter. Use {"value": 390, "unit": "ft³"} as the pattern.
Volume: {"value": 71661.89, "unit": "ft³"}
